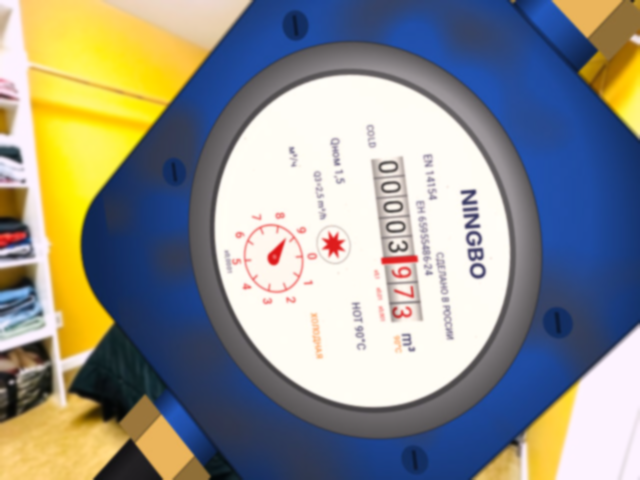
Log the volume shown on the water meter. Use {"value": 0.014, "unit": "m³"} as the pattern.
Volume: {"value": 3.9728, "unit": "m³"}
